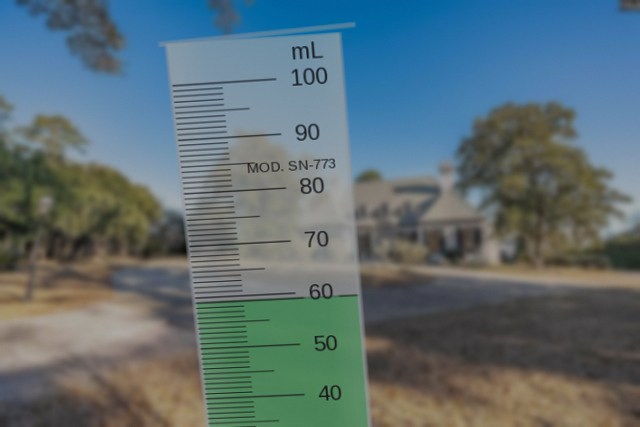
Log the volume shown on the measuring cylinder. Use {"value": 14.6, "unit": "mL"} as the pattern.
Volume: {"value": 59, "unit": "mL"}
